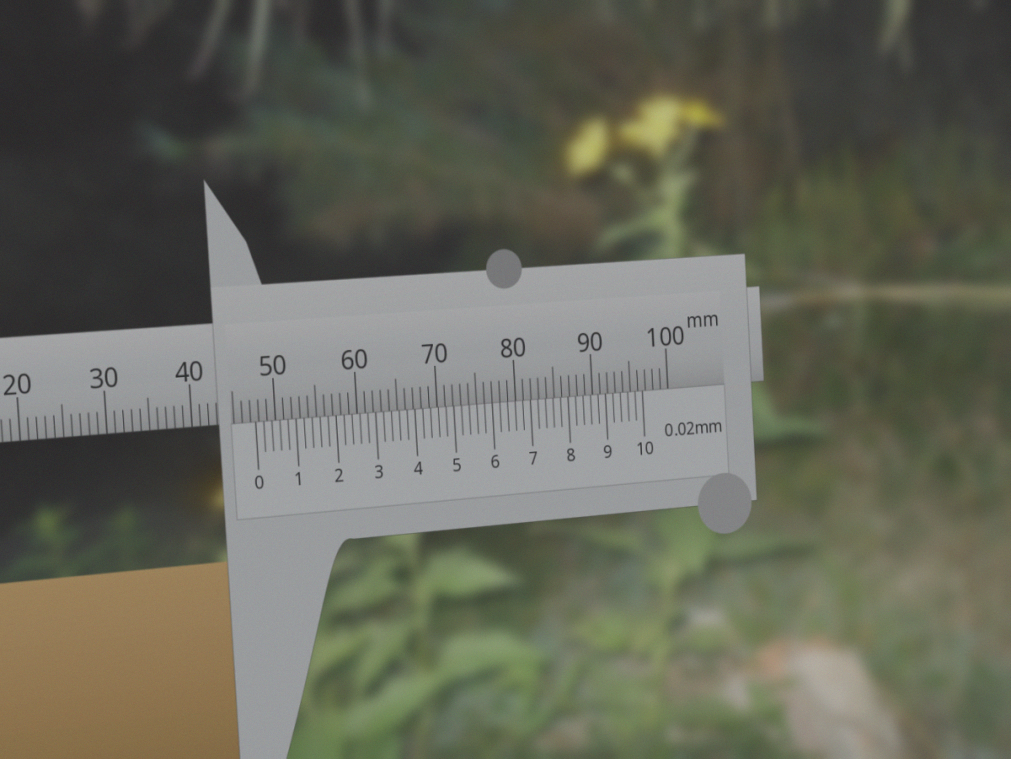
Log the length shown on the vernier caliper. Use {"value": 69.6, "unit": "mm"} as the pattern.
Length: {"value": 47.6, "unit": "mm"}
